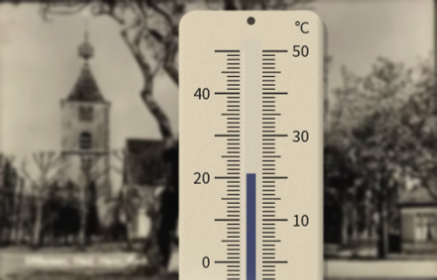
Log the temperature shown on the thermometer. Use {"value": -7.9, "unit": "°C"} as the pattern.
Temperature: {"value": 21, "unit": "°C"}
